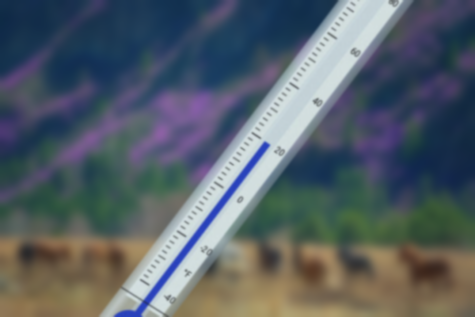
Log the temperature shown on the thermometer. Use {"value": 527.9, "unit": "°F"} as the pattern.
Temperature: {"value": 20, "unit": "°F"}
